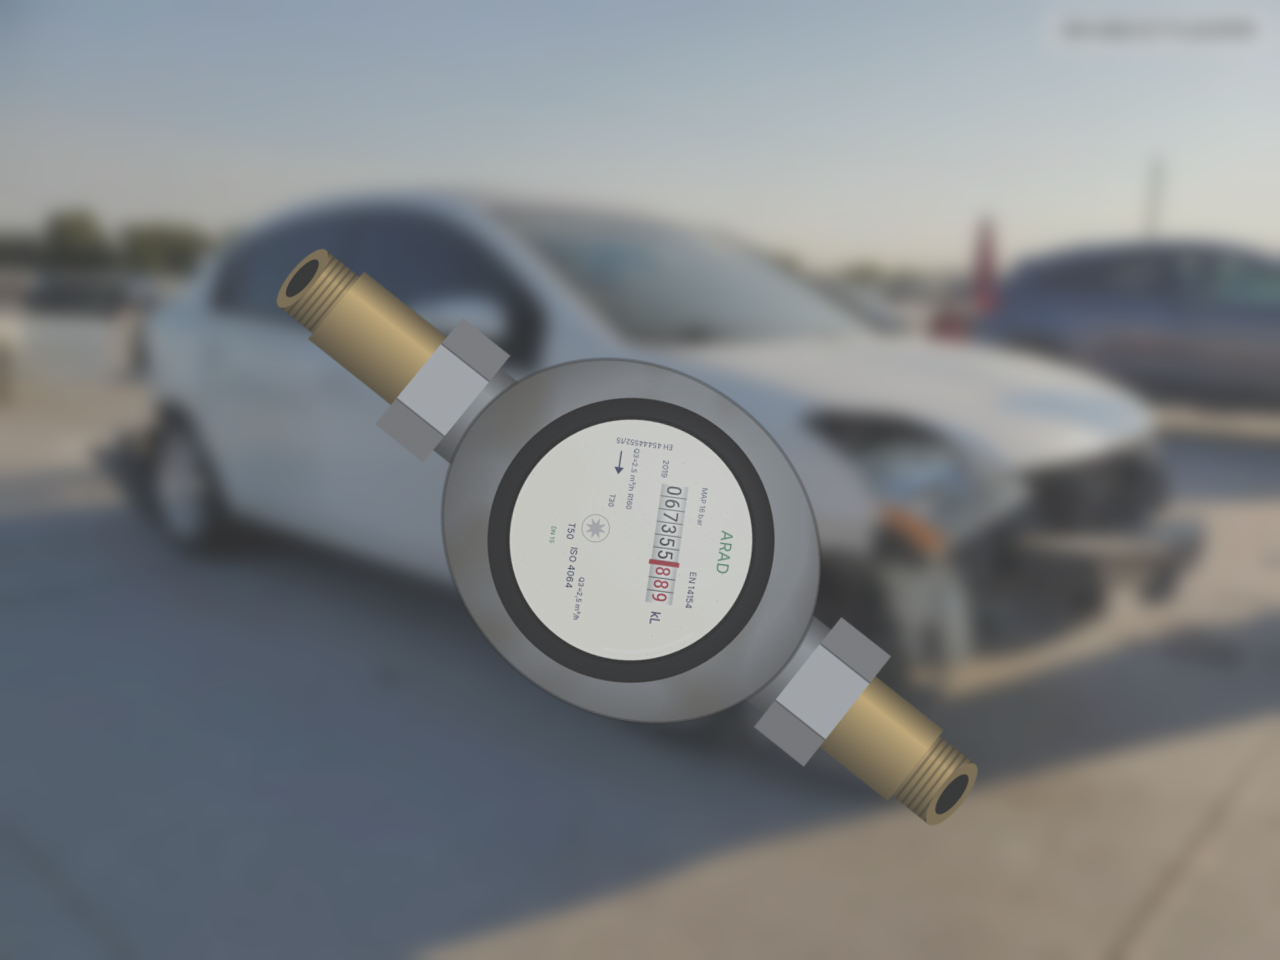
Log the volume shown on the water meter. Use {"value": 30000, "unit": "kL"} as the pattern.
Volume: {"value": 67355.889, "unit": "kL"}
